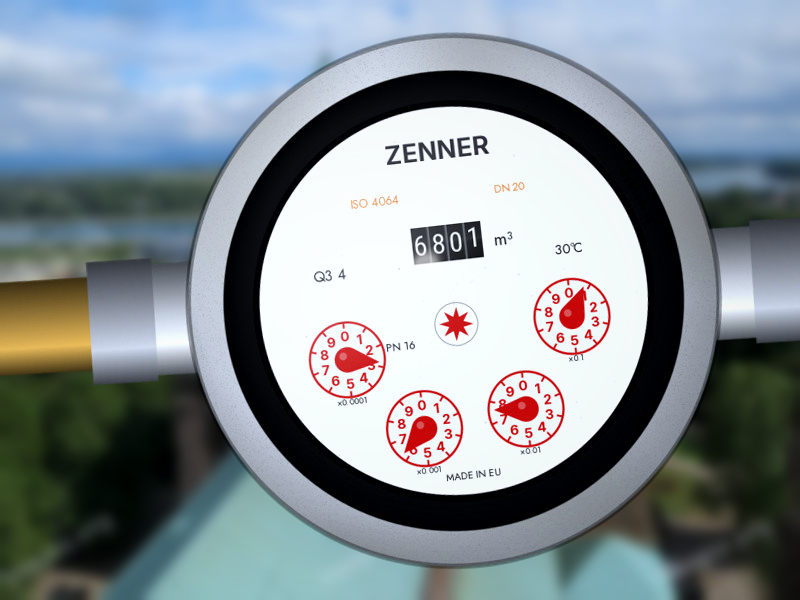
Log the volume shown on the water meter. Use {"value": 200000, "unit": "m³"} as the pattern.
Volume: {"value": 6801.0762, "unit": "m³"}
